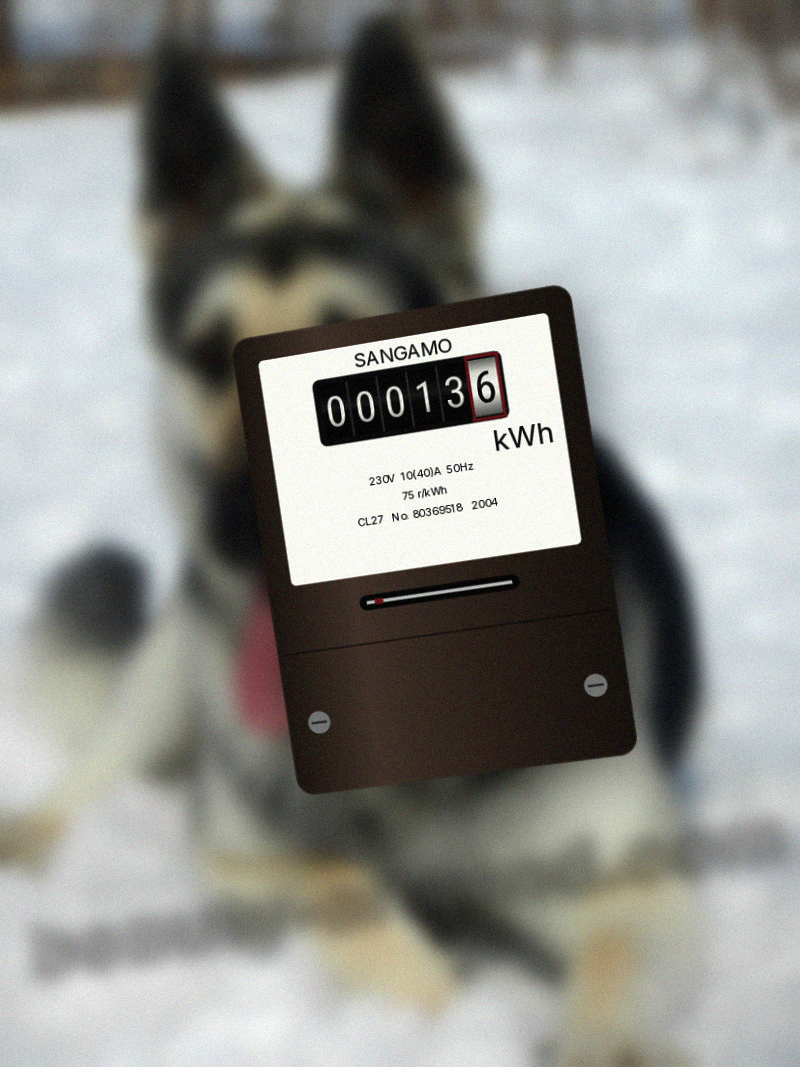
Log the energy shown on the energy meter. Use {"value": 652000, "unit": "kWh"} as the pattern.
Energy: {"value": 13.6, "unit": "kWh"}
